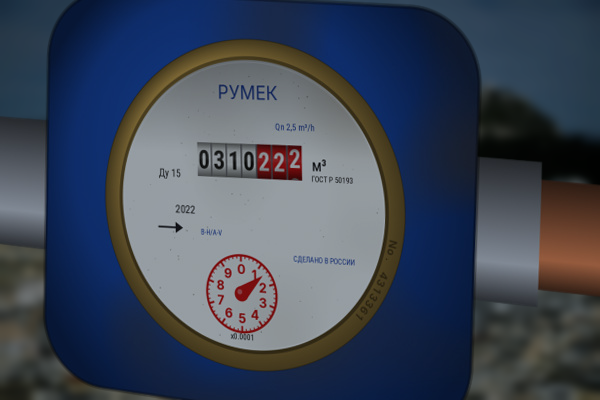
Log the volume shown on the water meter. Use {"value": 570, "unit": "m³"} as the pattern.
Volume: {"value": 310.2221, "unit": "m³"}
